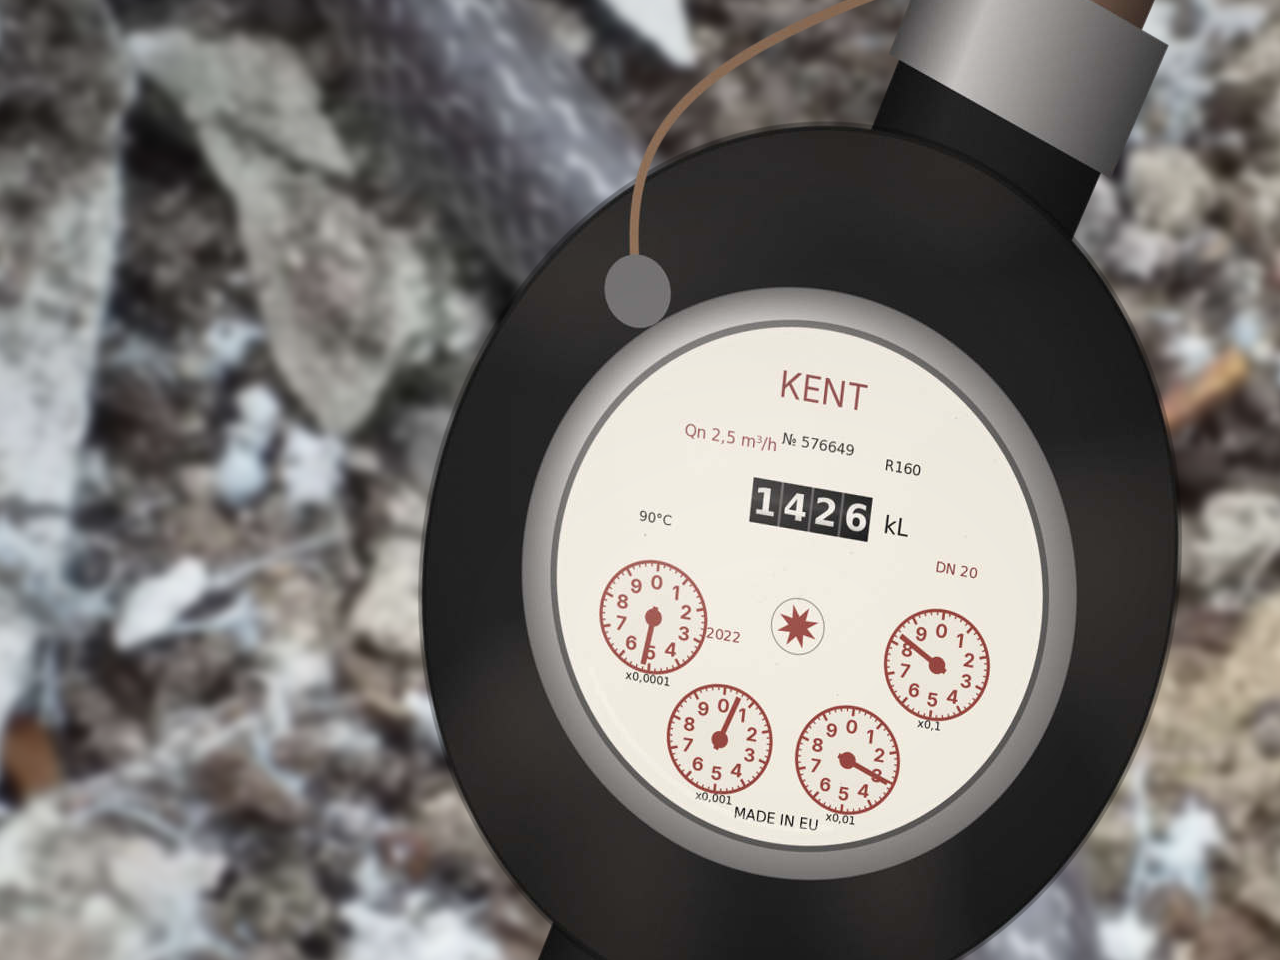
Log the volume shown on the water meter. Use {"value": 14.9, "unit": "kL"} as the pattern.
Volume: {"value": 1426.8305, "unit": "kL"}
